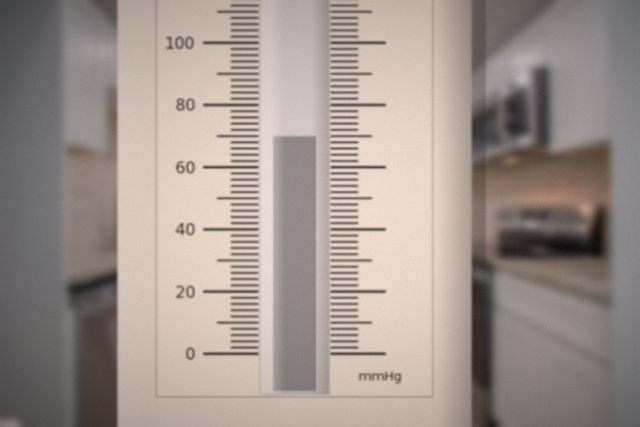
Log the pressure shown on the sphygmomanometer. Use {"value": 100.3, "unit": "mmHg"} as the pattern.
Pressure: {"value": 70, "unit": "mmHg"}
